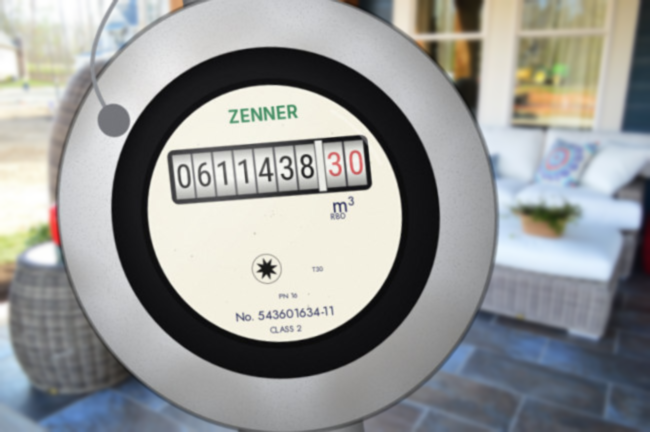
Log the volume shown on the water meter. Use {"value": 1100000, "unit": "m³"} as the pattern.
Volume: {"value": 611438.30, "unit": "m³"}
